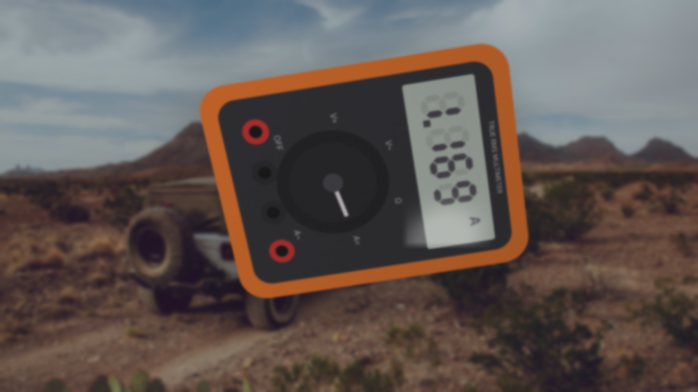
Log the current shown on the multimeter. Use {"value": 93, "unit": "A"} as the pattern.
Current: {"value": 1.169, "unit": "A"}
